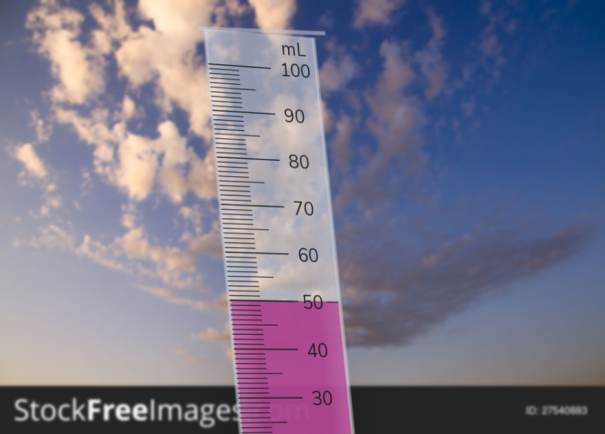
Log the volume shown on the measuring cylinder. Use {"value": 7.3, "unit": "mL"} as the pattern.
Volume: {"value": 50, "unit": "mL"}
